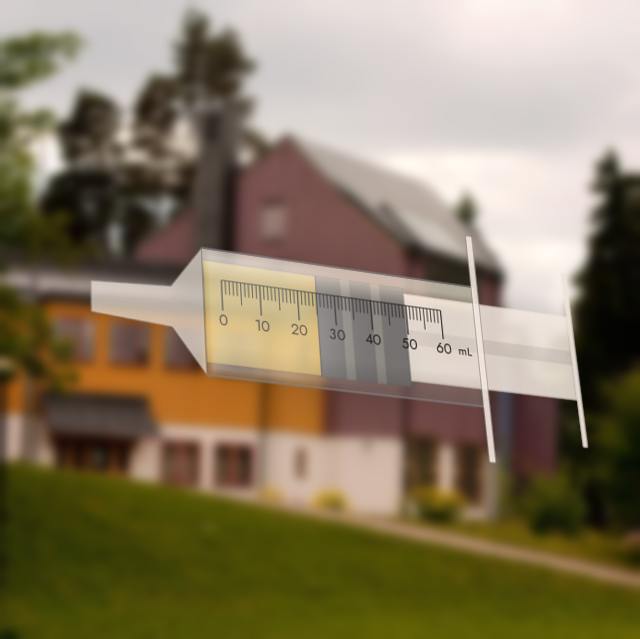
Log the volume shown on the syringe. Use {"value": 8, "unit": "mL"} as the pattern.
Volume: {"value": 25, "unit": "mL"}
